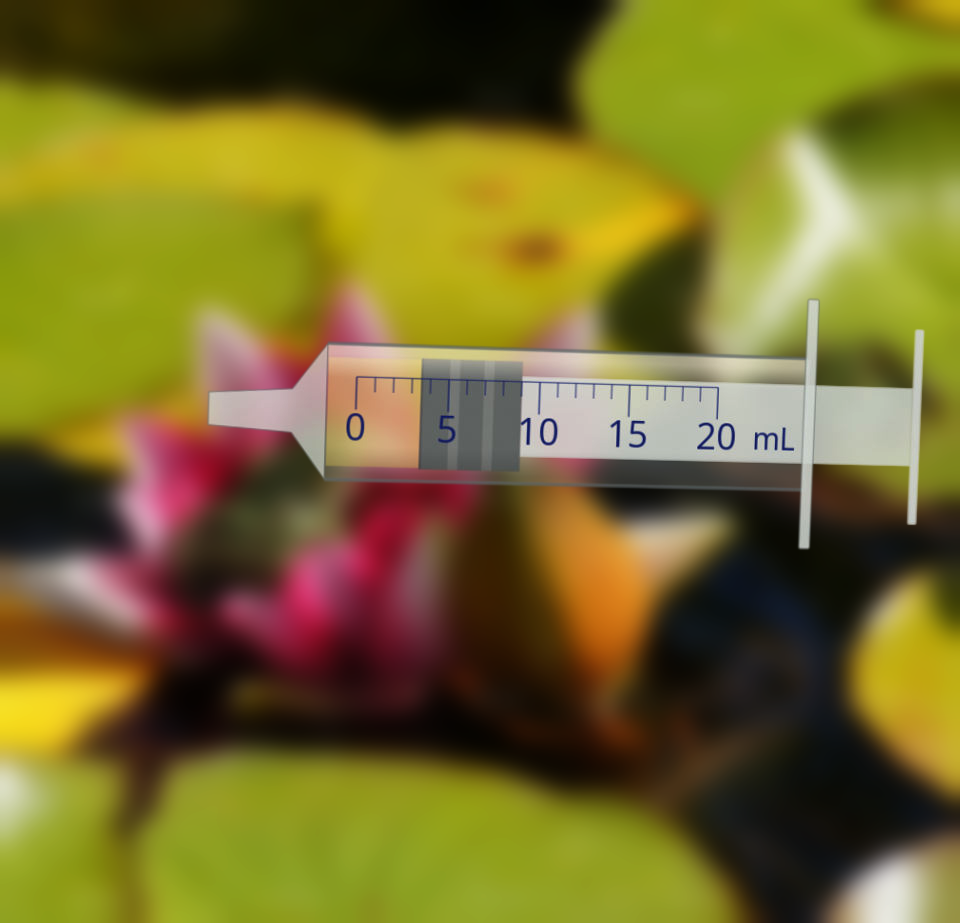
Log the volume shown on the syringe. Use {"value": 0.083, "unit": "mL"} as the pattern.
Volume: {"value": 3.5, "unit": "mL"}
